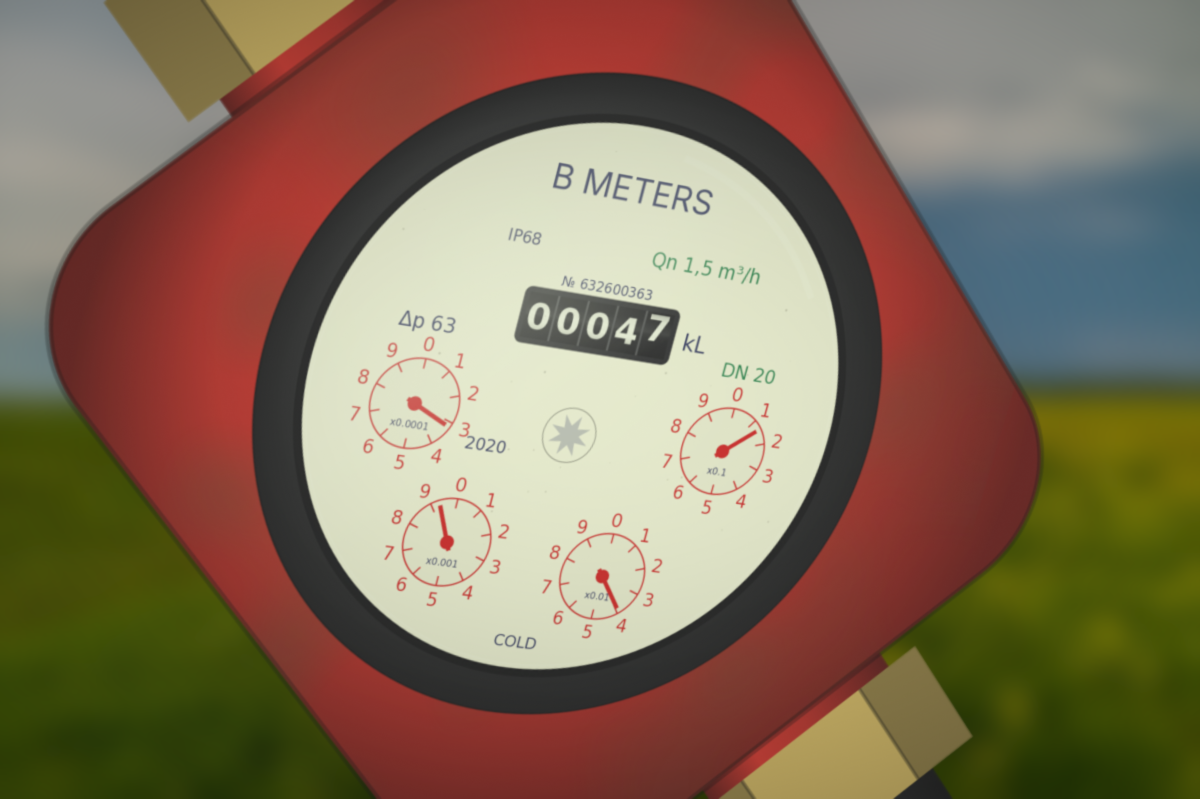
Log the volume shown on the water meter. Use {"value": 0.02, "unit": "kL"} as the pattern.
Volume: {"value": 47.1393, "unit": "kL"}
